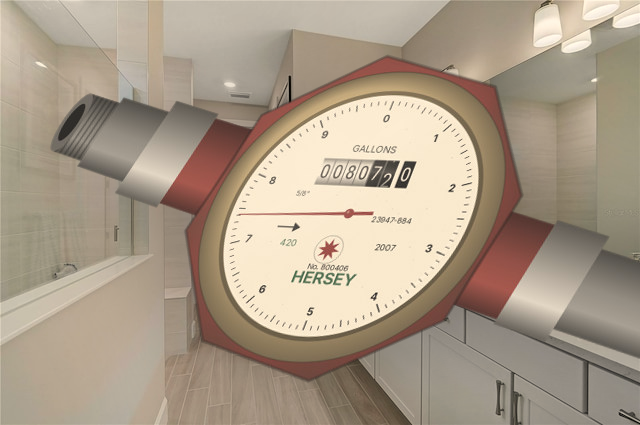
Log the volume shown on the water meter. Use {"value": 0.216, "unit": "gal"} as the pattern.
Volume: {"value": 80717.4, "unit": "gal"}
